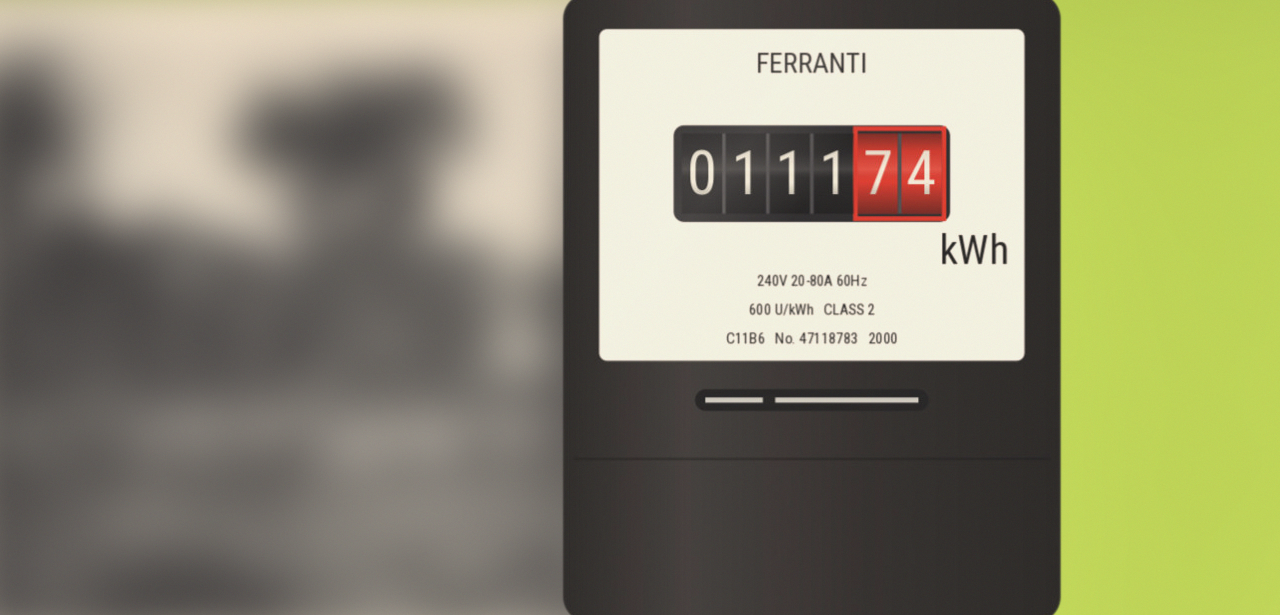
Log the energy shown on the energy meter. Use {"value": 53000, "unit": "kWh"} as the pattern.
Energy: {"value": 111.74, "unit": "kWh"}
